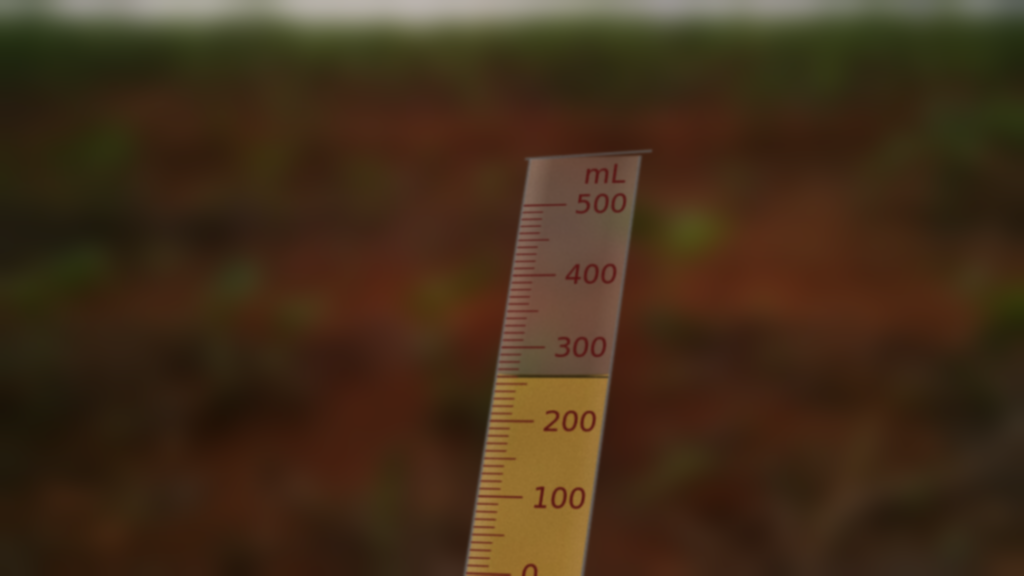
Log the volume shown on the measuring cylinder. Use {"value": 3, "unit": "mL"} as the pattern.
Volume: {"value": 260, "unit": "mL"}
